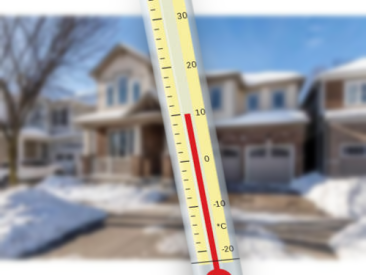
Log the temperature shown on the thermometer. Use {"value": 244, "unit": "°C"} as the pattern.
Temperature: {"value": 10, "unit": "°C"}
